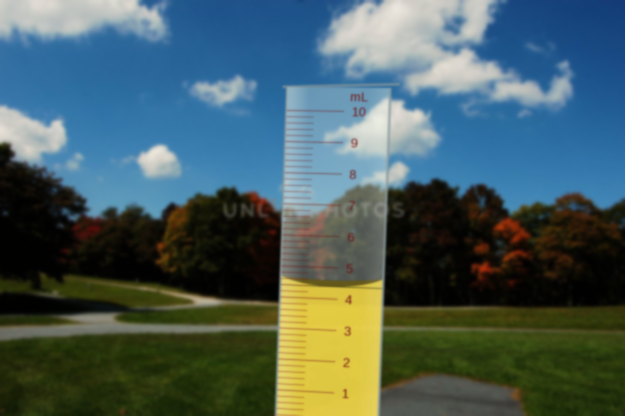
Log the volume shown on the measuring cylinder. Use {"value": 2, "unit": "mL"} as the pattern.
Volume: {"value": 4.4, "unit": "mL"}
